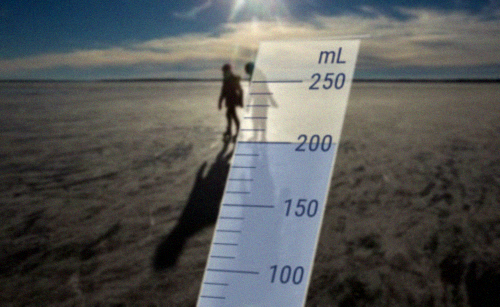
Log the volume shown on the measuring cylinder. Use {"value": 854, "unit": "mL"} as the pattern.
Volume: {"value": 200, "unit": "mL"}
